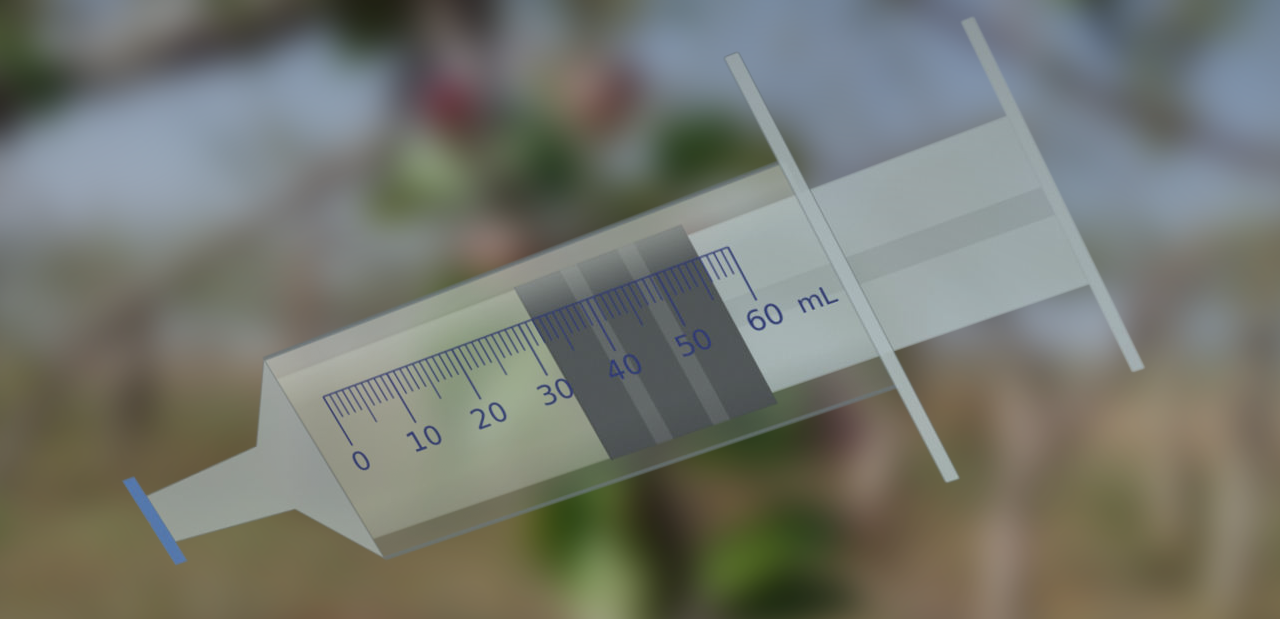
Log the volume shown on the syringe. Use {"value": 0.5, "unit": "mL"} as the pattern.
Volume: {"value": 32, "unit": "mL"}
